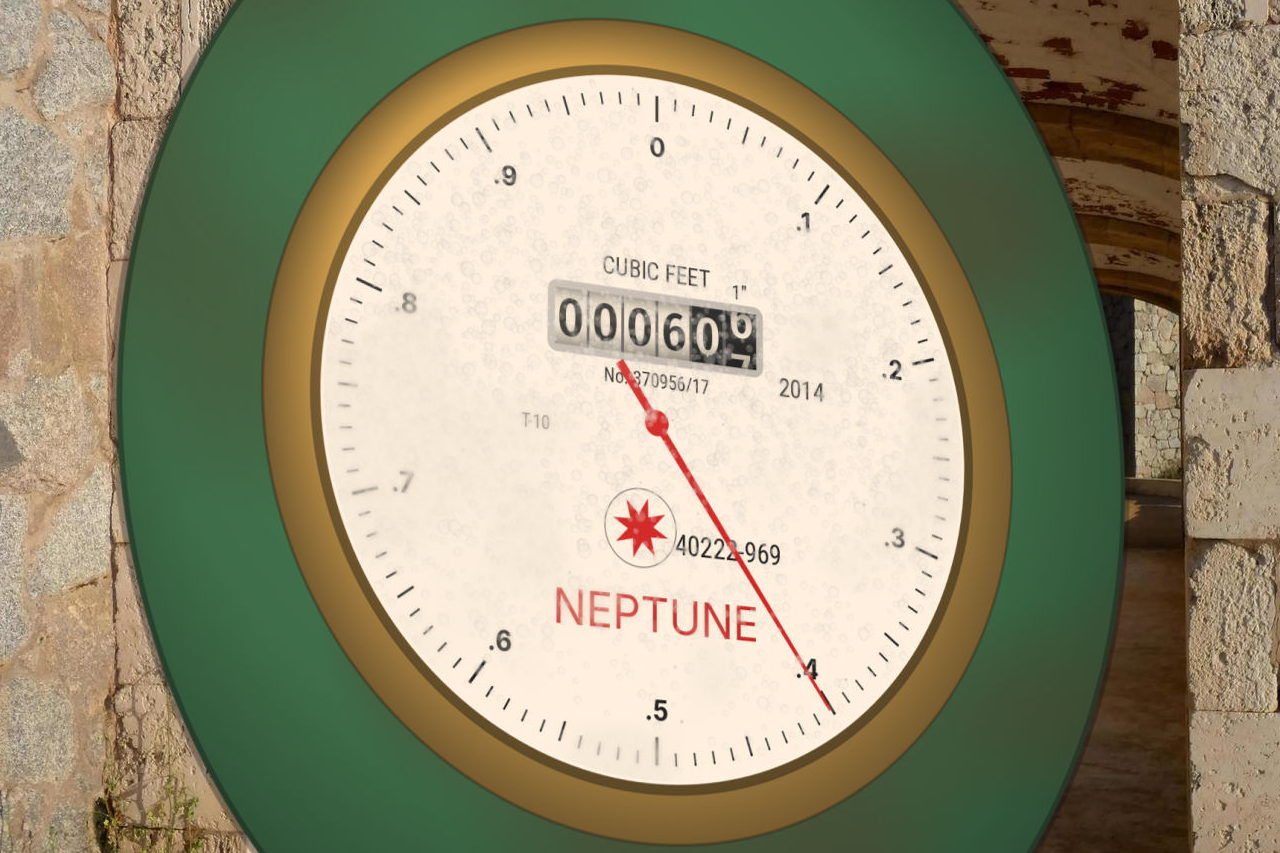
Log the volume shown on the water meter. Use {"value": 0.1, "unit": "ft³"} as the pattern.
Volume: {"value": 606.40, "unit": "ft³"}
